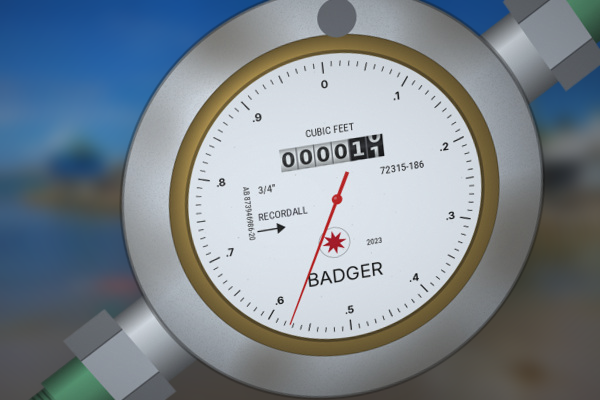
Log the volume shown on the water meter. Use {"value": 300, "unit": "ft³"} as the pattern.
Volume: {"value": 10.57, "unit": "ft³"}
